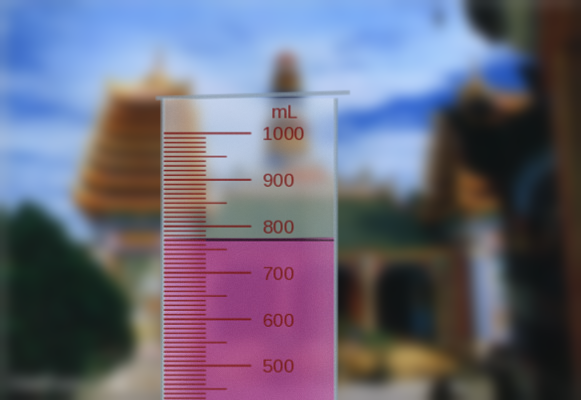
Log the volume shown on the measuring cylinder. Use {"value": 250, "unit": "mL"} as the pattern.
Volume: {"value": 770, "unit": "mL"}
